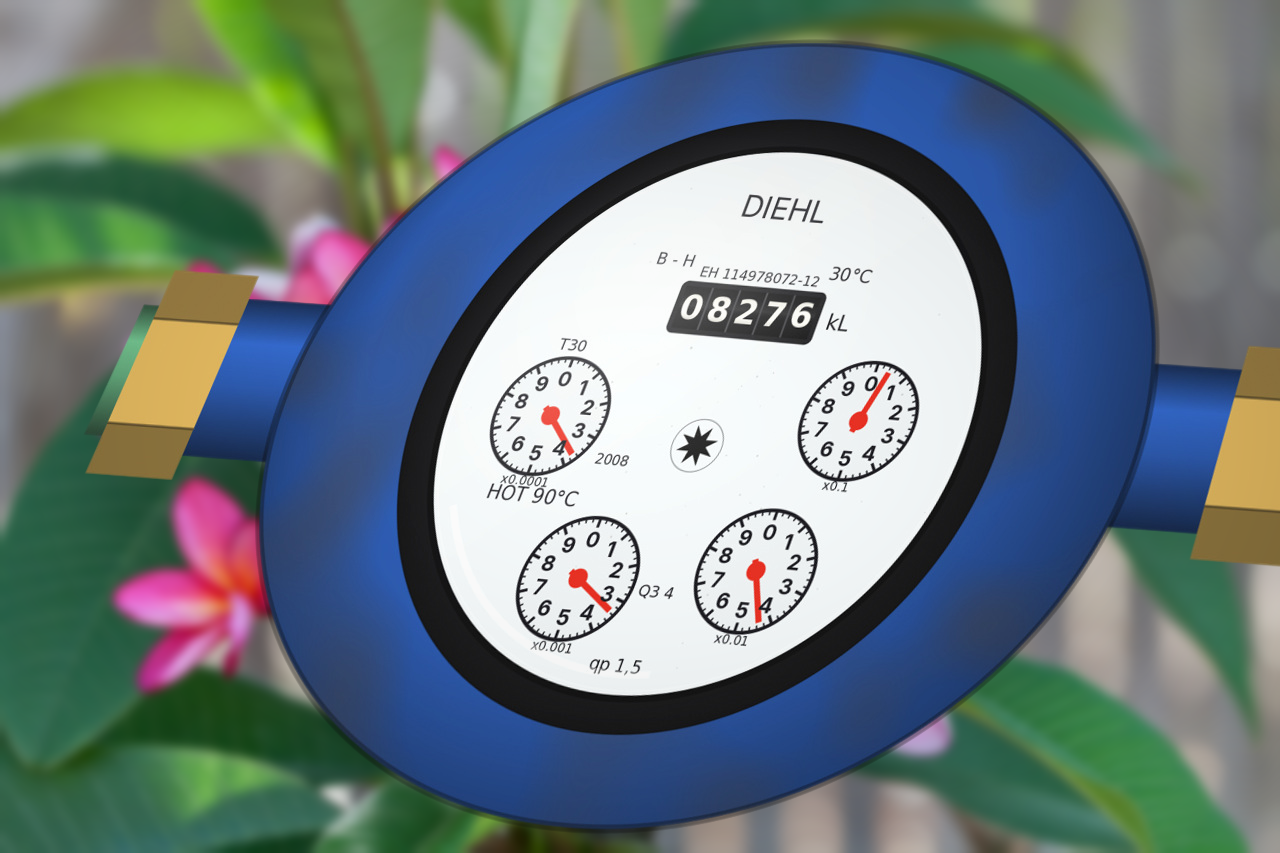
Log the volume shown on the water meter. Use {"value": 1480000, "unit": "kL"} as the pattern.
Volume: {"value": 8276.0433, "unit": "kL"}
